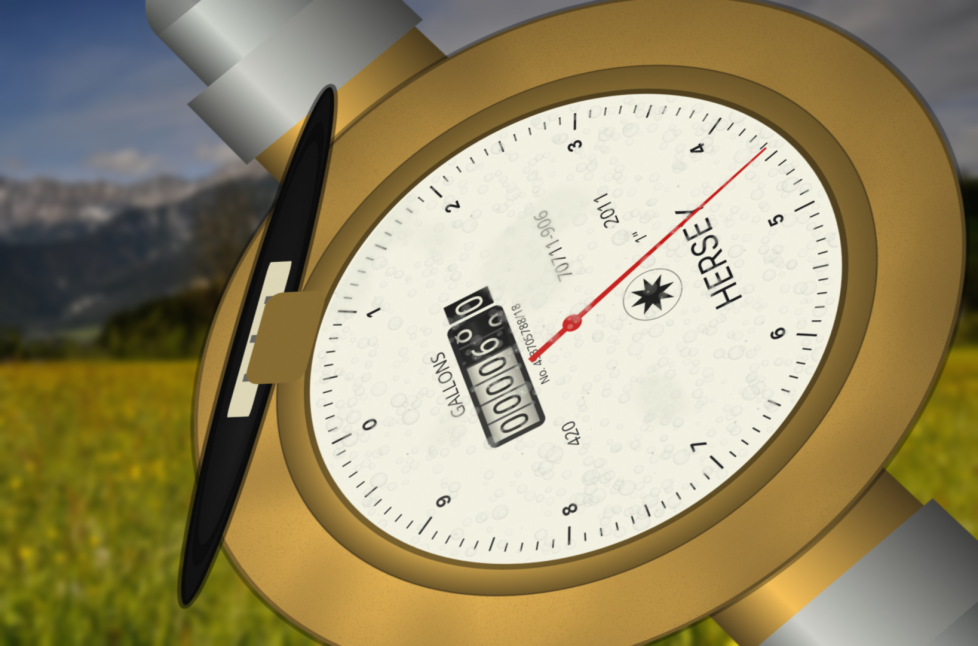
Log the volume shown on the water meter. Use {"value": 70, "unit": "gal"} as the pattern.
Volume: {"value": 684.4, "unit": "gal"}
